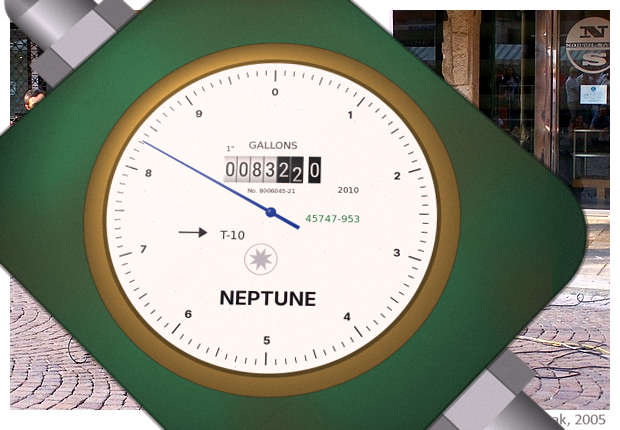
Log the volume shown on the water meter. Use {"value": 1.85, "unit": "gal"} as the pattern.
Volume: {"value": 83218.3, "unit": "gal"}
